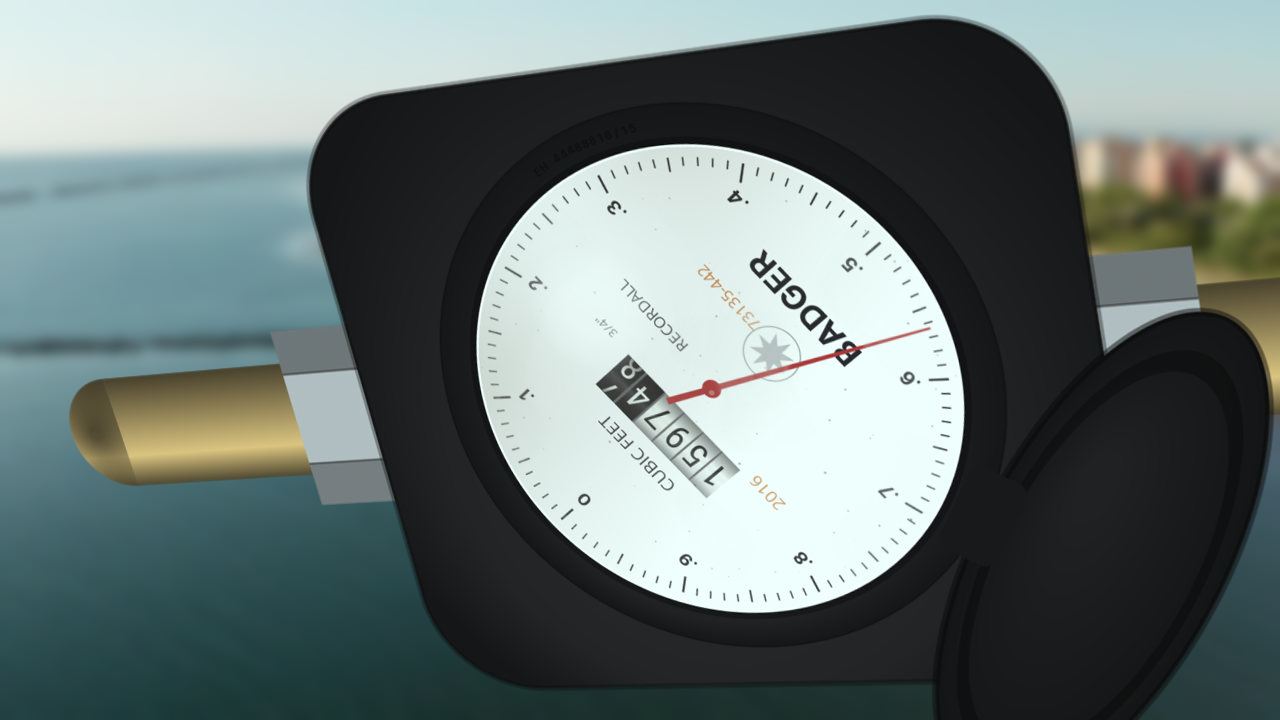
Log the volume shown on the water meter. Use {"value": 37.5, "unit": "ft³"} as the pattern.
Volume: {"value": 159747.56, "unit": "ft³"}
